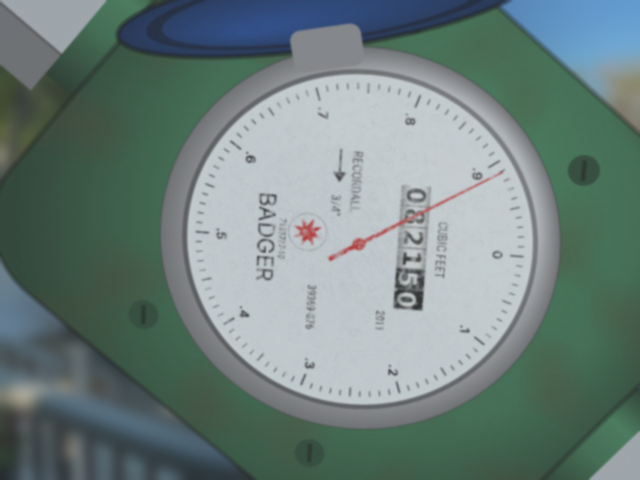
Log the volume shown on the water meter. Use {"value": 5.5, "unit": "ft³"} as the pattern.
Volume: {"value": 82149.91, "unit": "ft³"}
